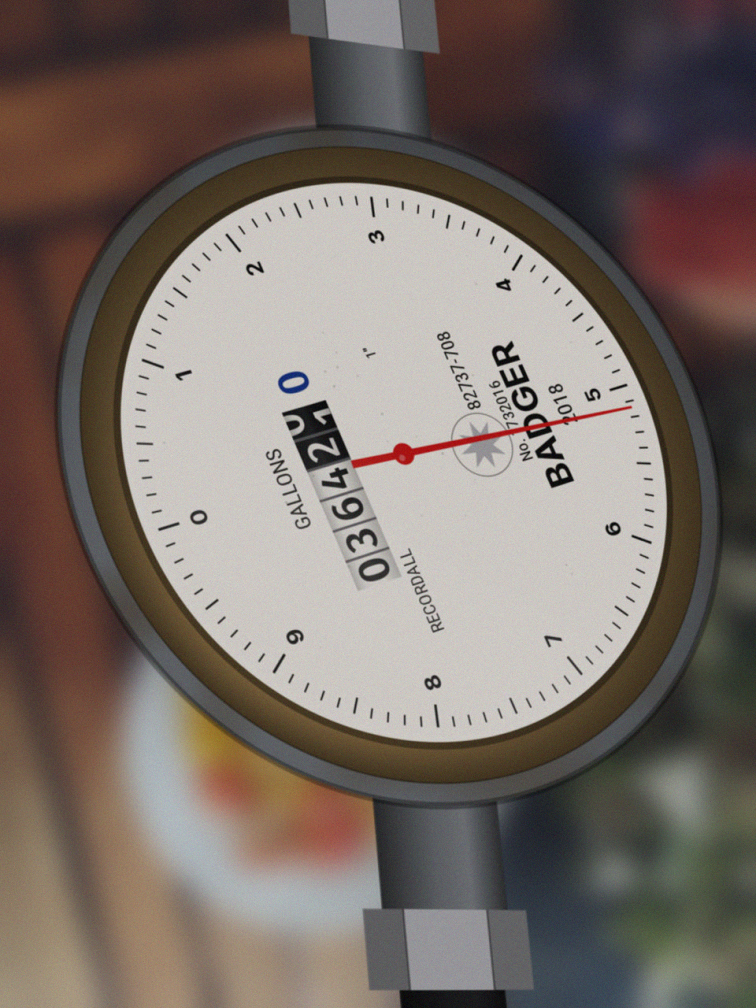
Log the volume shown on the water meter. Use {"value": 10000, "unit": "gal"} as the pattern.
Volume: {"value": 364205.1, "unit": "gal"}
